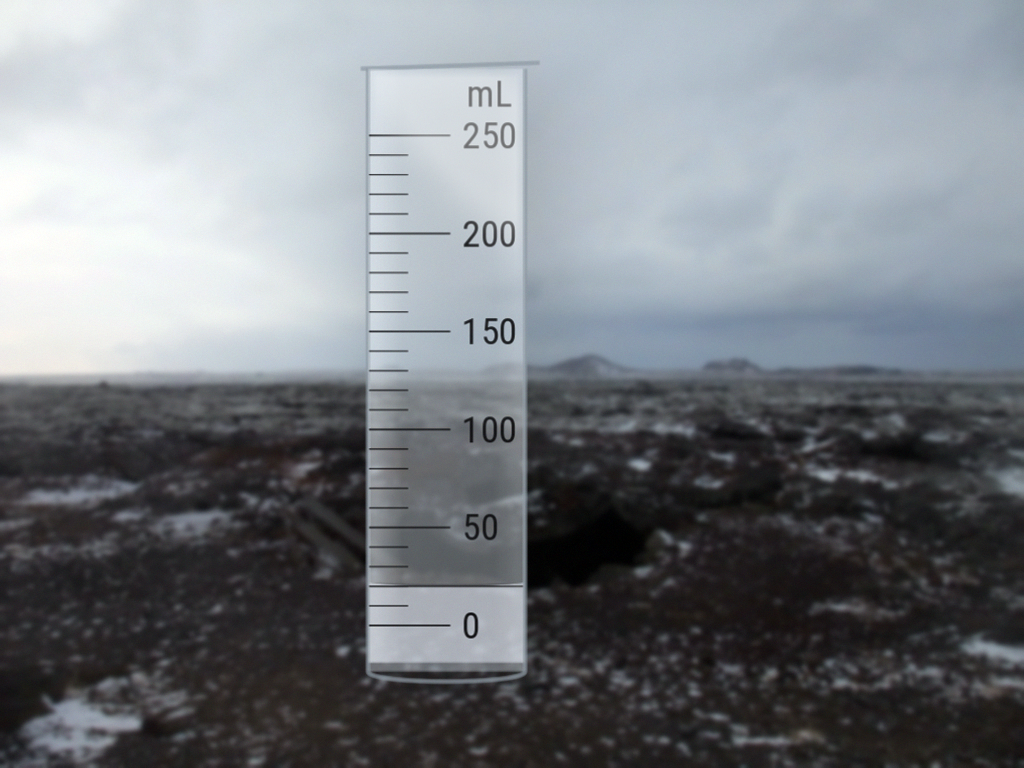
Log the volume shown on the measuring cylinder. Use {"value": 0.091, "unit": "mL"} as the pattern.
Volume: {"value": 20, "unit": "mL"}
